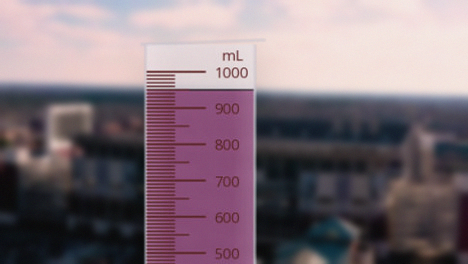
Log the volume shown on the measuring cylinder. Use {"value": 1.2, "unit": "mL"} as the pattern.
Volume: {"value": 950, "unit": "mL"}
